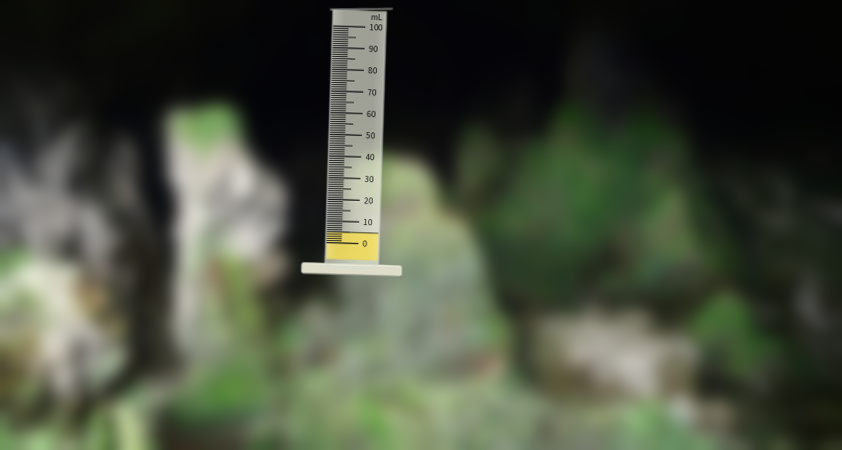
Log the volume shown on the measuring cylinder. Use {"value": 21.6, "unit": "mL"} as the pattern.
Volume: {"value": 5, "unit": "mL"}
